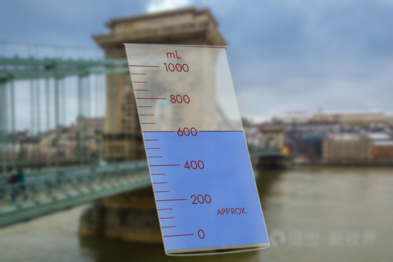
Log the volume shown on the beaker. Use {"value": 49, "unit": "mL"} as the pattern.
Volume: {"value": 600, "unit": "mL"}
